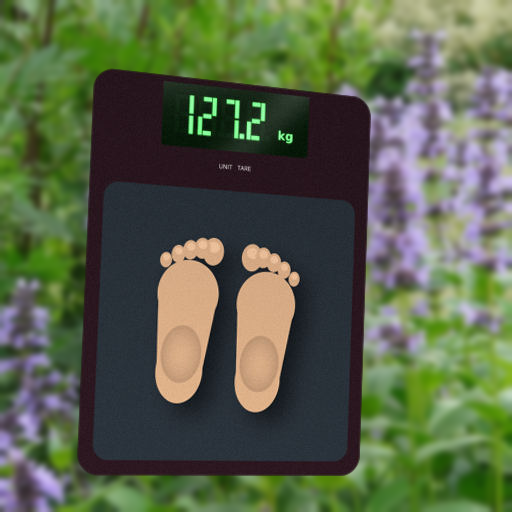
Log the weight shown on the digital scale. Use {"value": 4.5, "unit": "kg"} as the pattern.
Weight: {"value": 127.2, "unit": "kg"}
